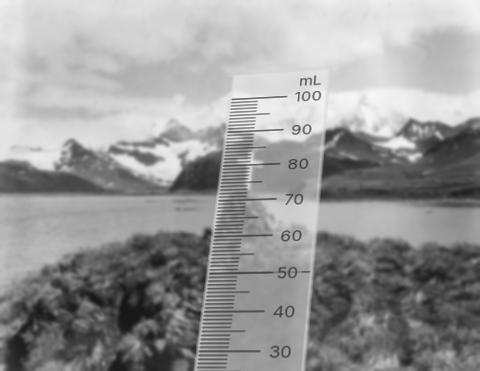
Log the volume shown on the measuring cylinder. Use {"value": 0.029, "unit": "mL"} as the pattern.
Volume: {"value": 50, "unit": "mL"}
